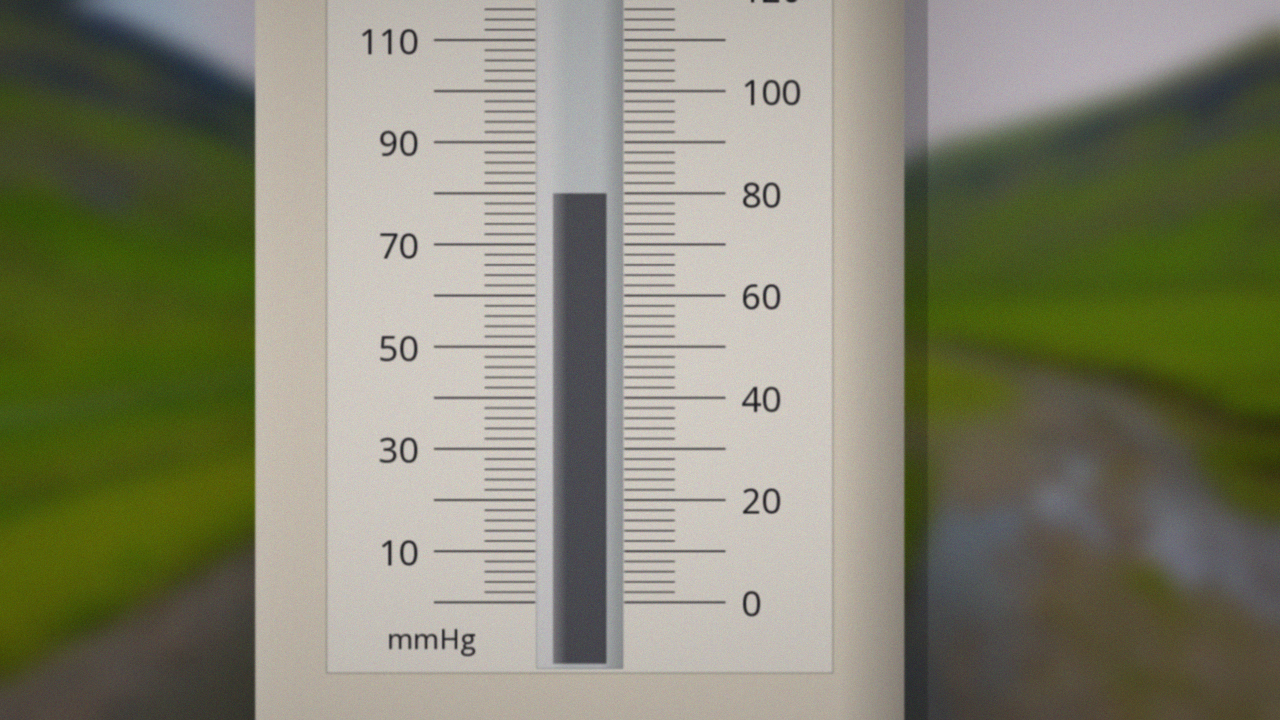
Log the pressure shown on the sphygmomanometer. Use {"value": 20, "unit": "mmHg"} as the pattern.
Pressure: {"value": 80, "unit": "mmHg"}
